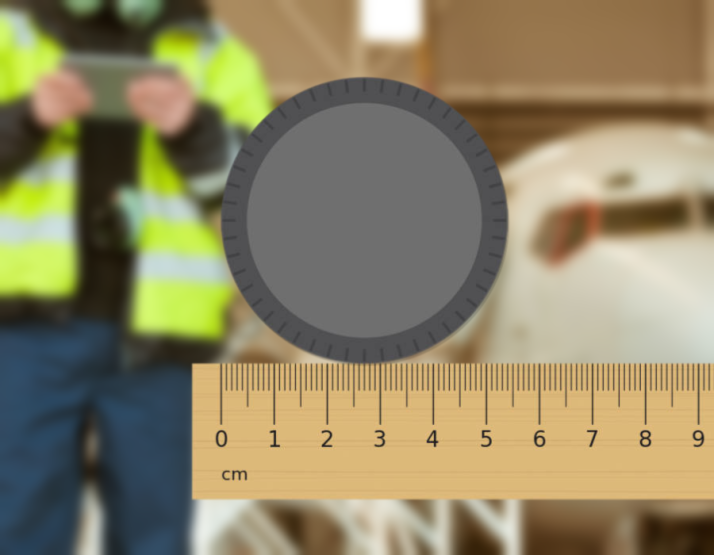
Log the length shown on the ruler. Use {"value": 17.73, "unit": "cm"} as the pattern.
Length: {"value": 5.4, "unit": "cm"}
